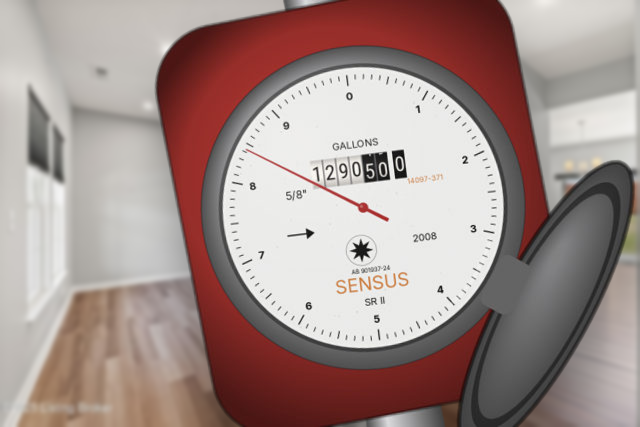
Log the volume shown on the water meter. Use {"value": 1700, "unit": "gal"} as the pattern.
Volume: {"value": 1290498.4, "unit": "gal"}
